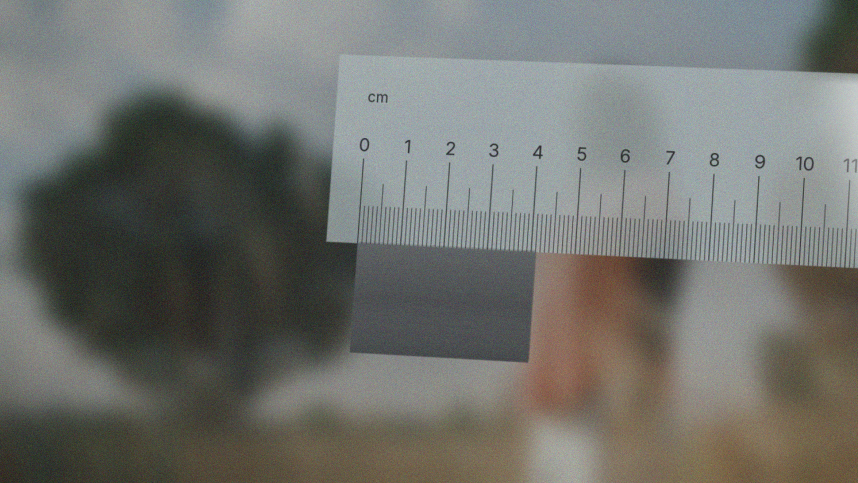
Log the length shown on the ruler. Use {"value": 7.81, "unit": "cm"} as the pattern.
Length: {"value": 4.1, "unit": "cm"}
